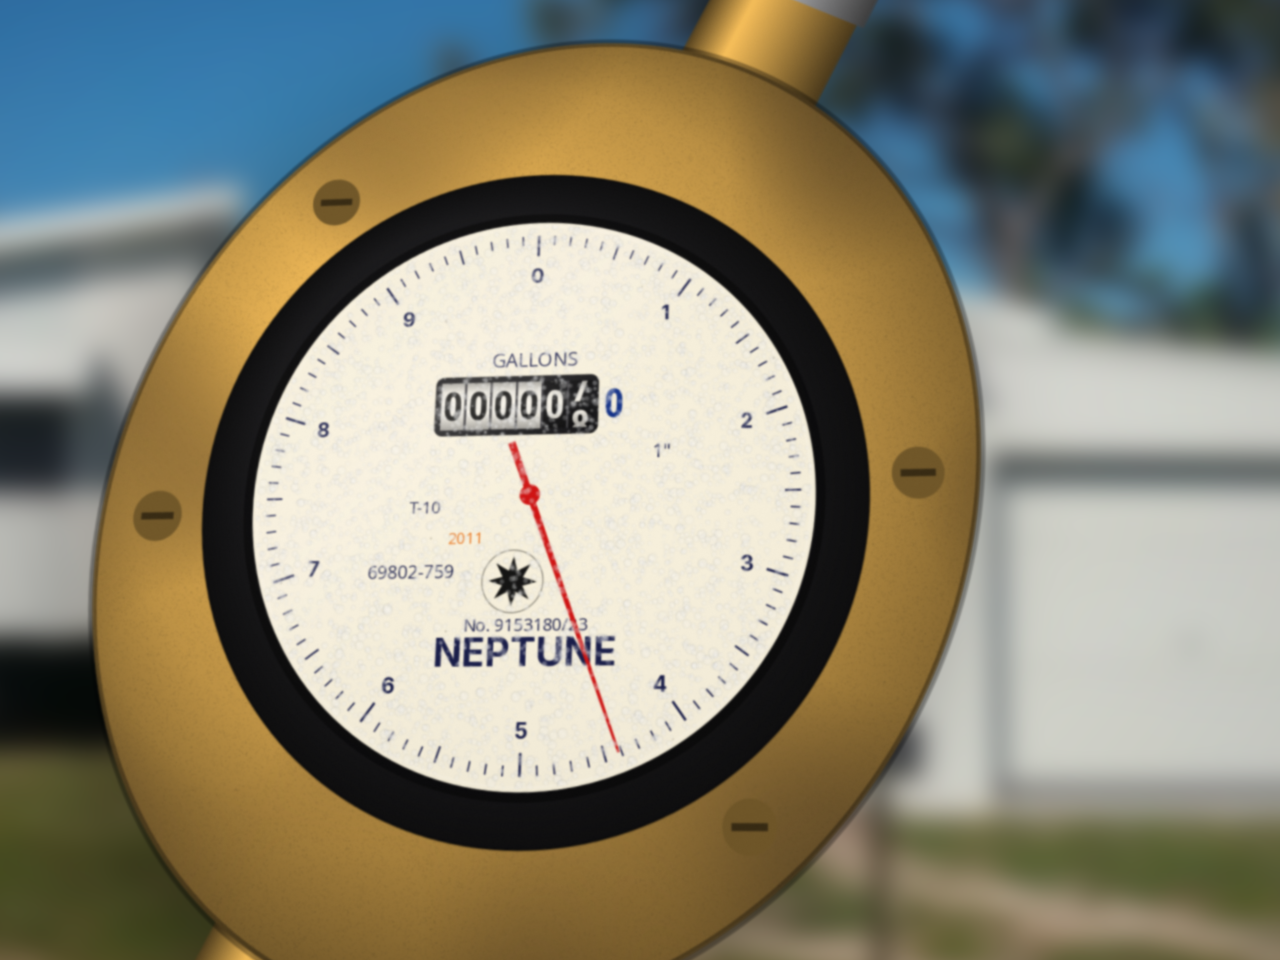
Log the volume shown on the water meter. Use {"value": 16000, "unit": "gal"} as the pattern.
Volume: {"value": 74.4, "unit": "gal"}
